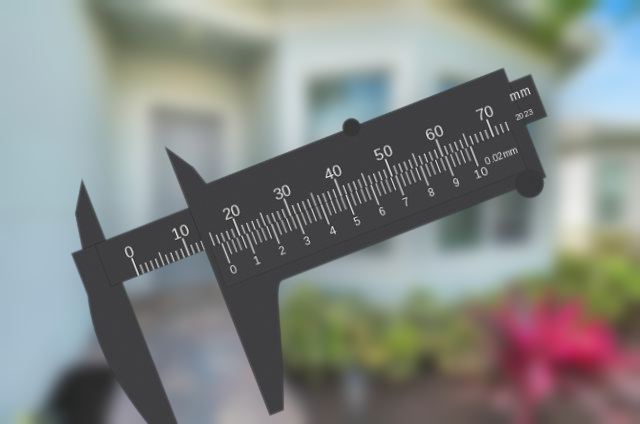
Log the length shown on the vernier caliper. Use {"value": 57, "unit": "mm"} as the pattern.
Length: {"value": 16.4, "unit": "mm"}
